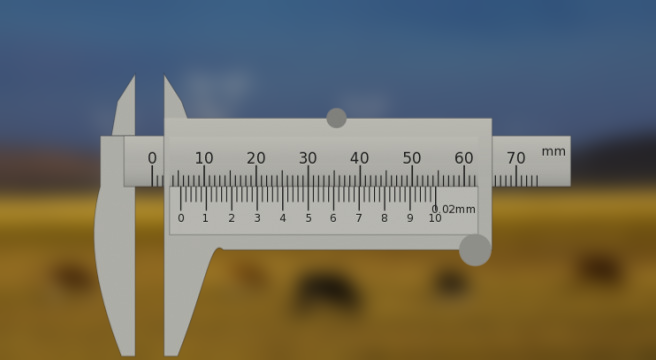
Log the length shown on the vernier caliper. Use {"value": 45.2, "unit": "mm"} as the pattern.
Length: {"value": 5.5, "unit": "mm"}
